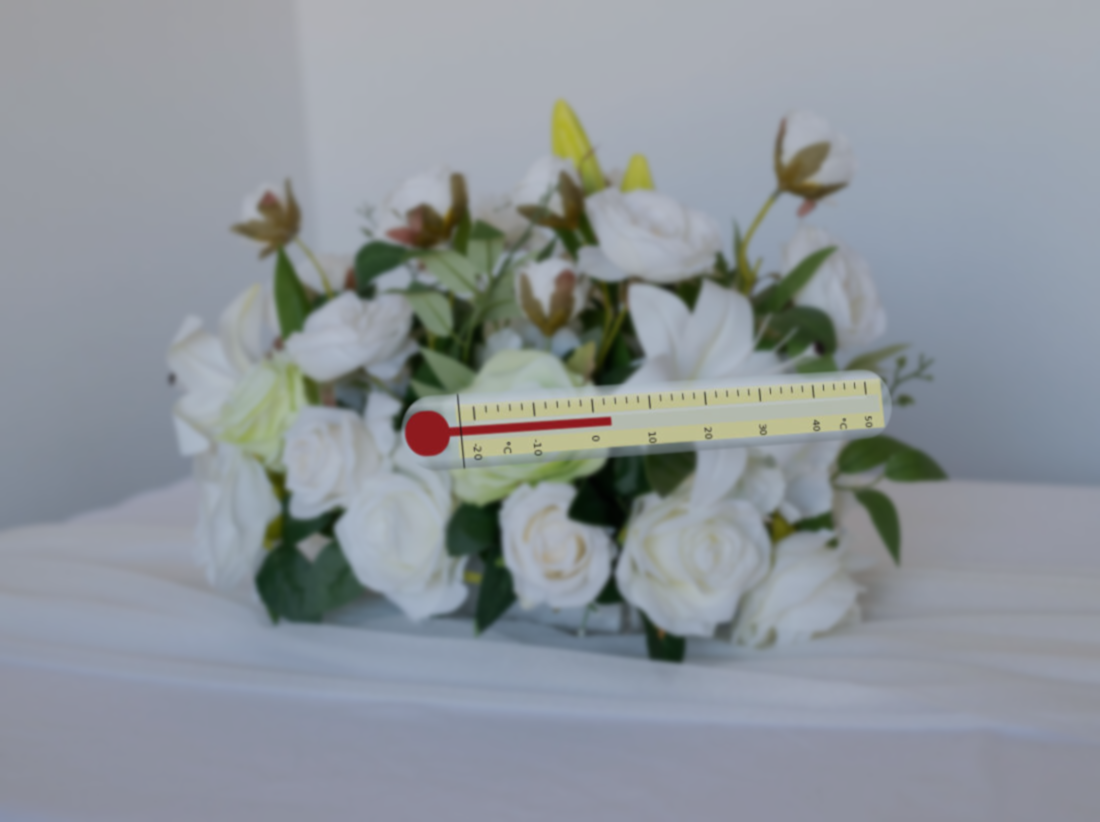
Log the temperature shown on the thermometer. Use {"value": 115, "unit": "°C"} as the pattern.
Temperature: {"value": 3, "unit": "°C"}
